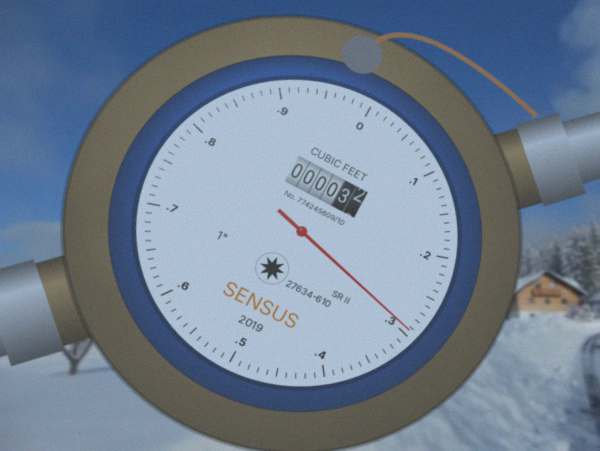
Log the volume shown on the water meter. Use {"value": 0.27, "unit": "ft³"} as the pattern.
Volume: {"value": 32.29, "unit": "ft³"}
